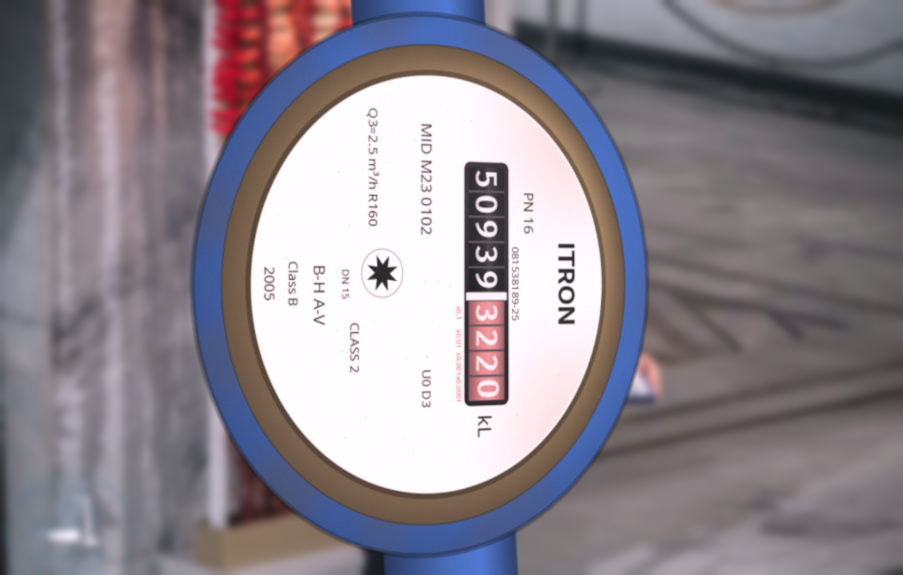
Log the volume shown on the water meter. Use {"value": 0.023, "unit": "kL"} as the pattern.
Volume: {"value": 50939.3220, "unit": "kL"}
